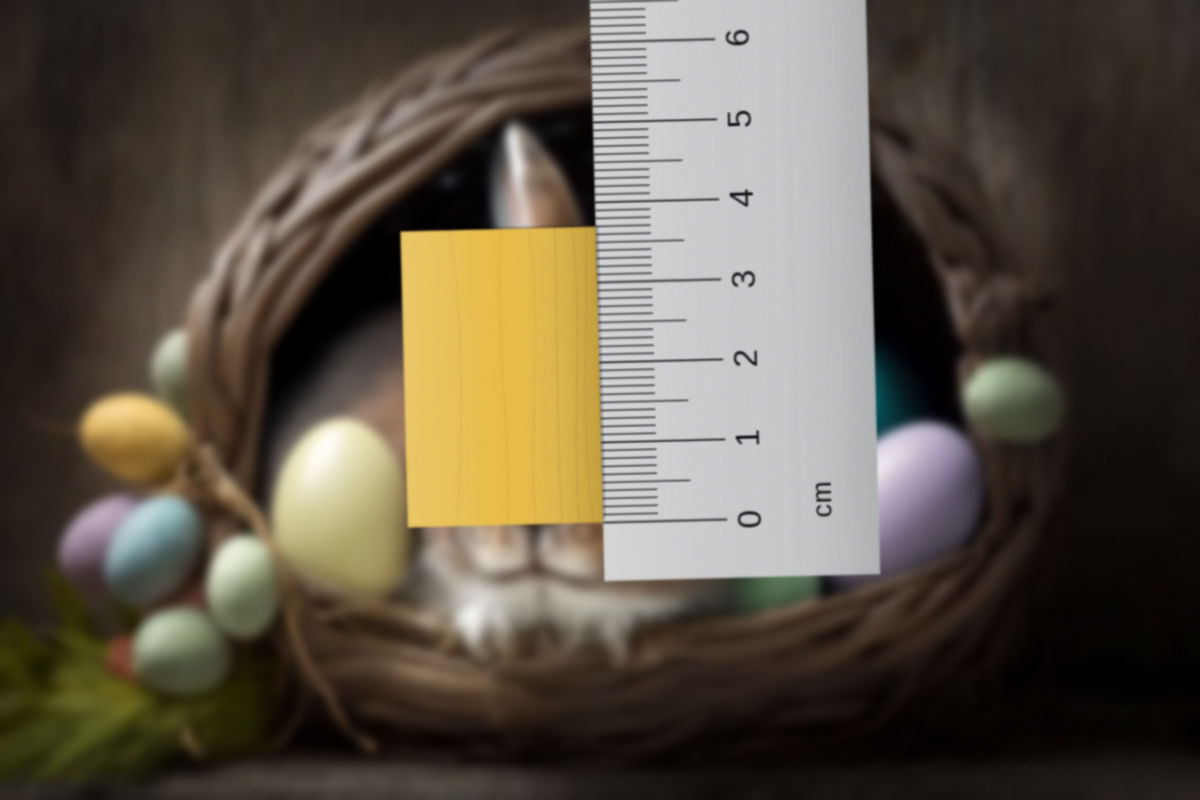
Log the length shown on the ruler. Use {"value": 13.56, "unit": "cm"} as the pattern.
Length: {"value": 3.7, "unit": "cm"}
